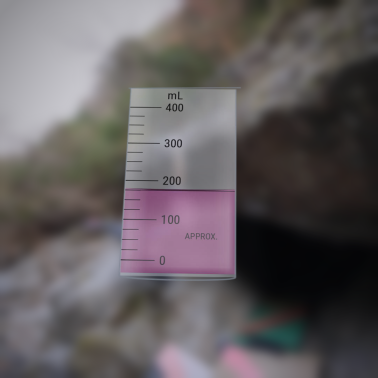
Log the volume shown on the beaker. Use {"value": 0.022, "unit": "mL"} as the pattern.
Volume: {"value": 175, "unit": "mL"}
